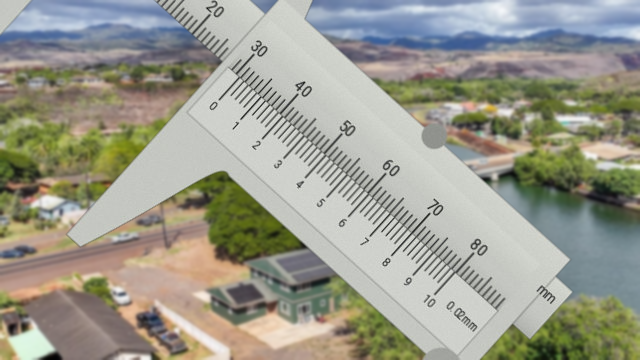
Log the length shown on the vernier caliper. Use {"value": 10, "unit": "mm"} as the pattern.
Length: {"value": 30.8, "unit": "mm"}
